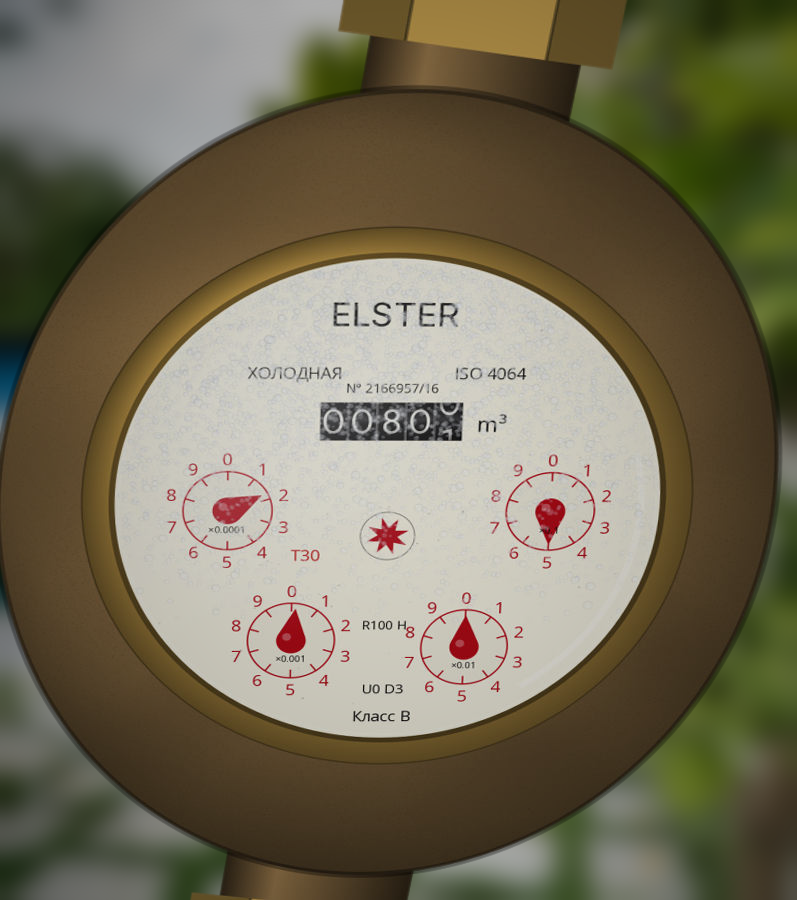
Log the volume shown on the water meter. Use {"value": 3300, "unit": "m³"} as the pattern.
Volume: {"value": 800.5001, "unit": "m³"}
